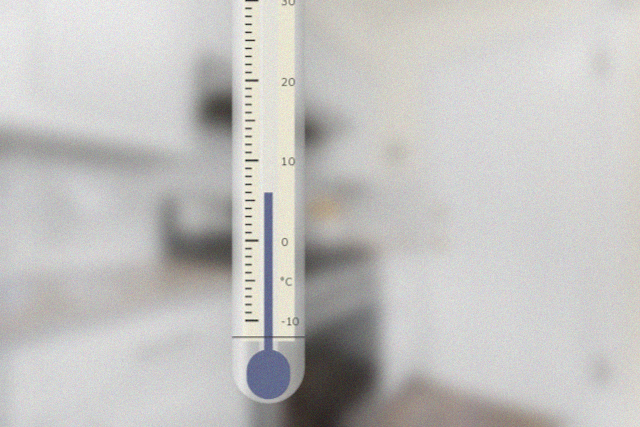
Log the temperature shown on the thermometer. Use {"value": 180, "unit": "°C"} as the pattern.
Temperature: {"value": 6, "unit": "°C"}
